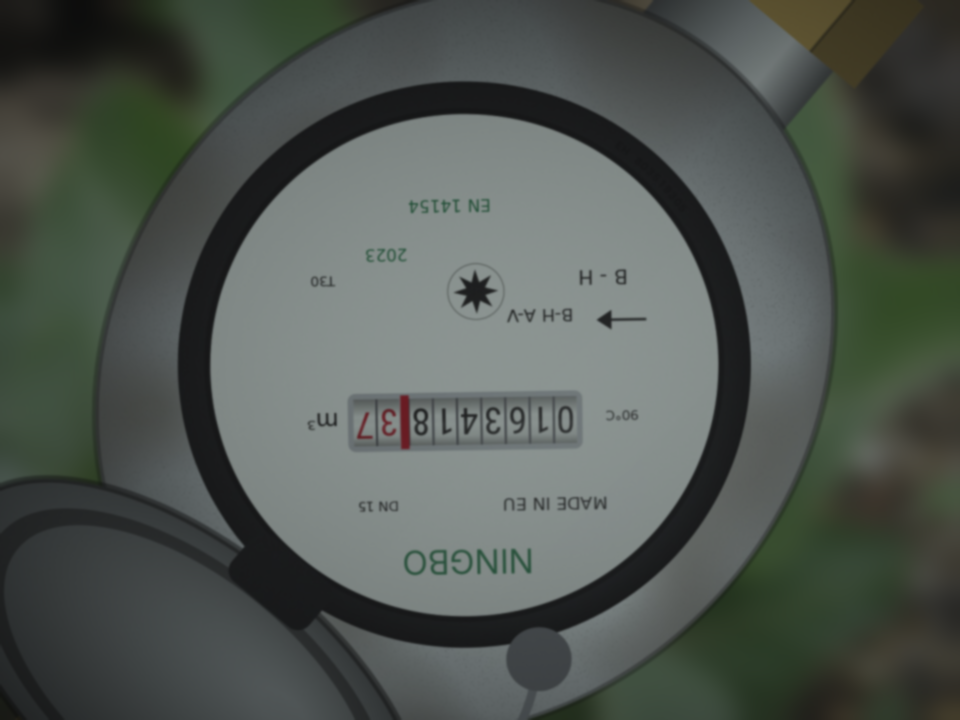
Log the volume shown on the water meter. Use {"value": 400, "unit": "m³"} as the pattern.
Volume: {"value": 163418.37, "unit": "m³"}
